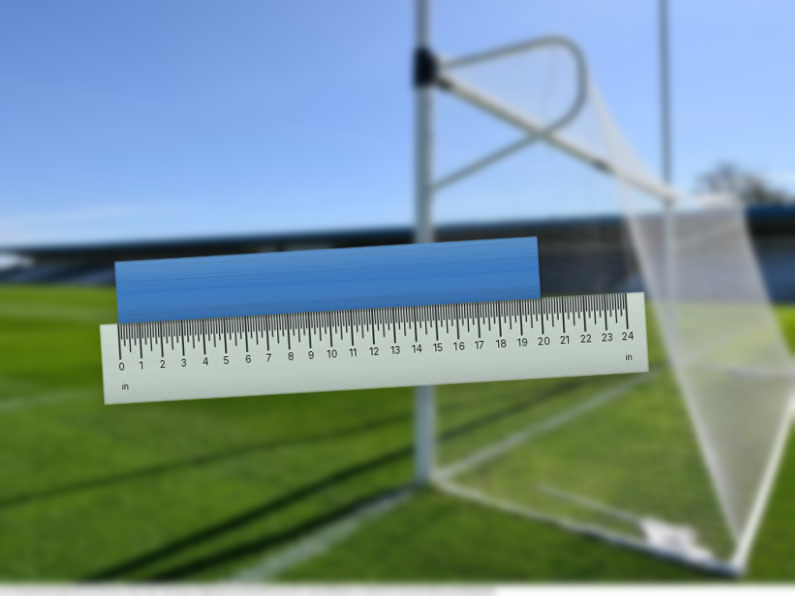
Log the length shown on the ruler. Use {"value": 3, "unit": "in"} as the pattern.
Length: {"value": 20, "unit": "in"}
